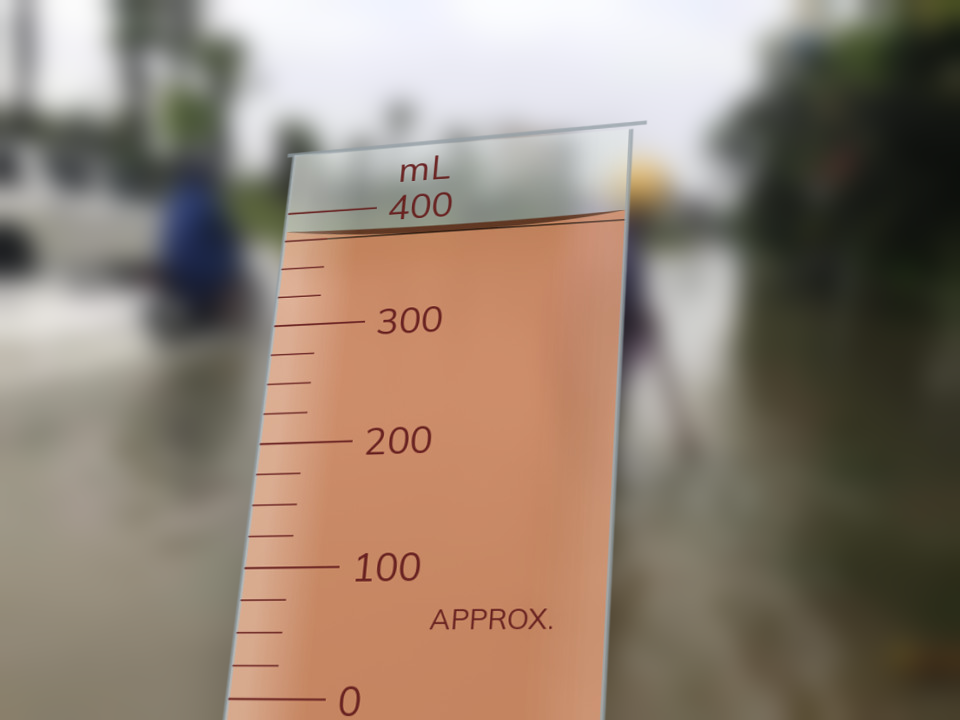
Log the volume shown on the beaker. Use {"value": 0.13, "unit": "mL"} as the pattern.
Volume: {"value": 375, "unit": "mL"}
